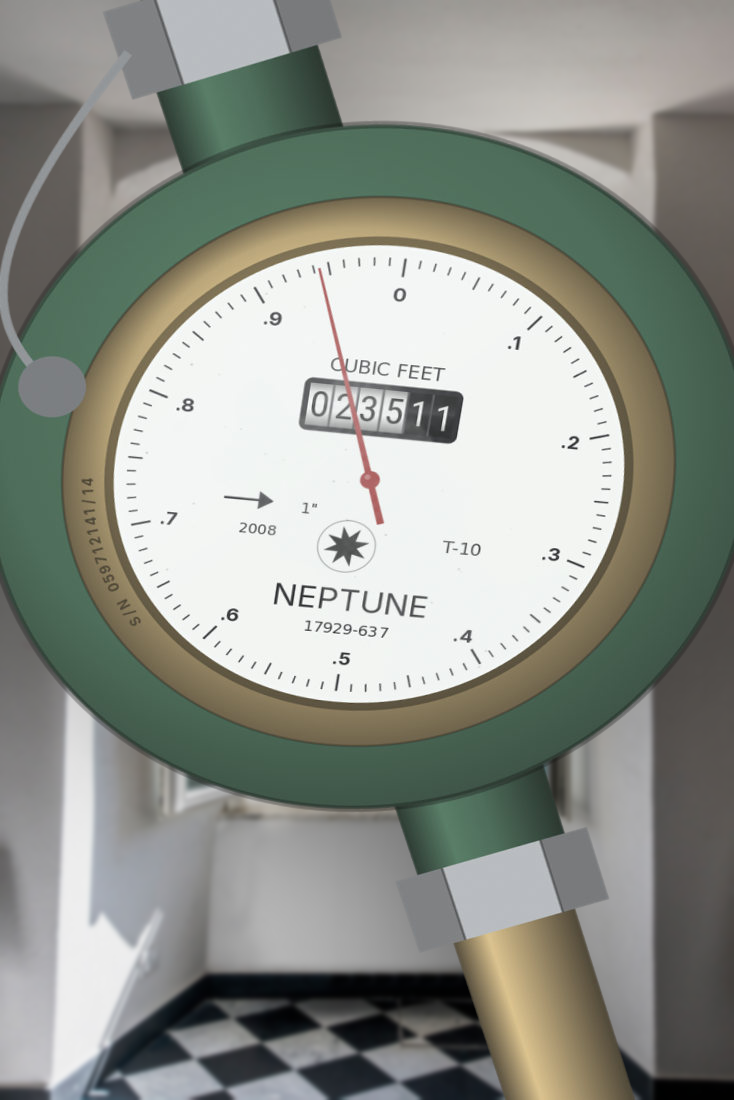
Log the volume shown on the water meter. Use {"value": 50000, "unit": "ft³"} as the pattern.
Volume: {"value": 23510.94, "unit": "ft³"}
